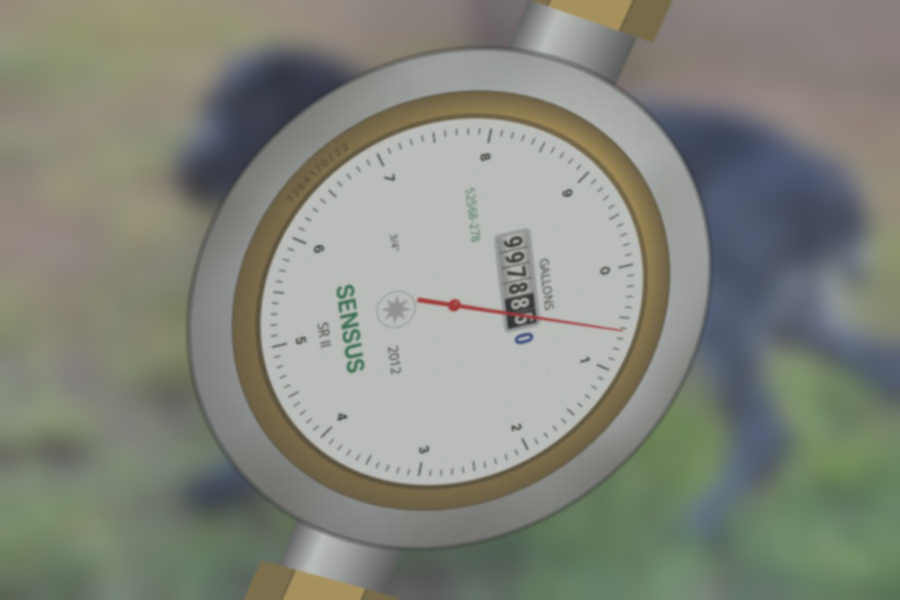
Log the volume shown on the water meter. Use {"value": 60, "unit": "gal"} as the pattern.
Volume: {"value": 9978850.6, "unit": "gal"}
